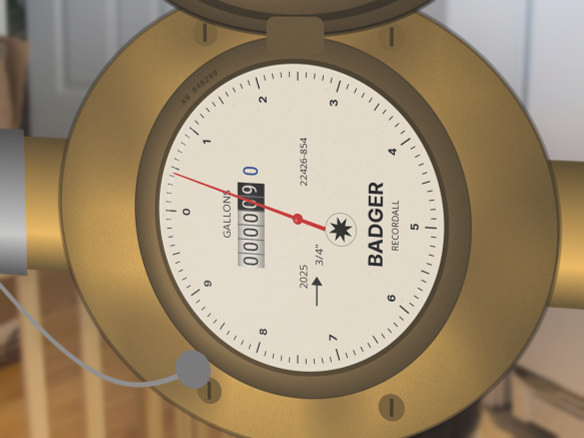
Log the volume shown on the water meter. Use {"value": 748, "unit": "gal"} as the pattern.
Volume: {"value": 90.4, "unit": "gal"}
